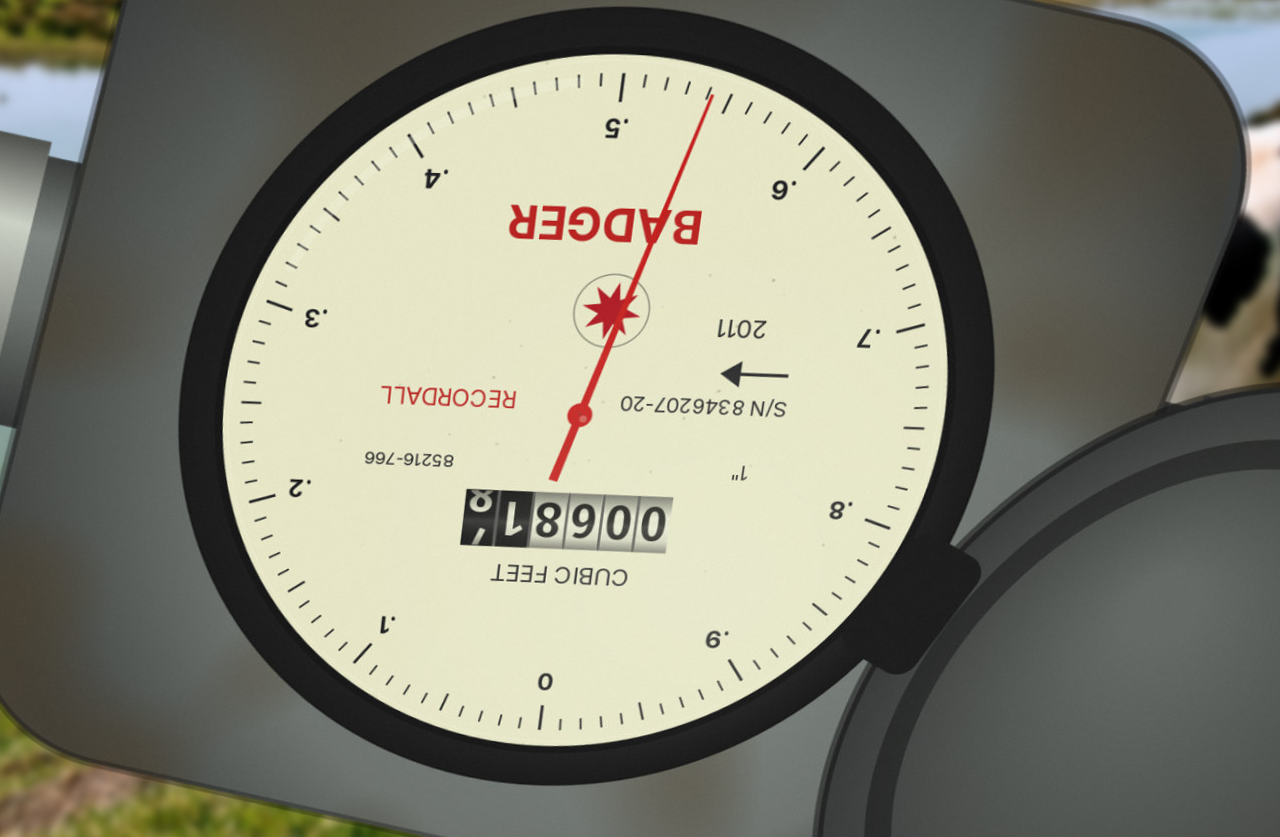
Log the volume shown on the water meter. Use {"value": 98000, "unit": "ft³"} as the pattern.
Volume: {"value": 6817.54, "unit": "ft³"}
